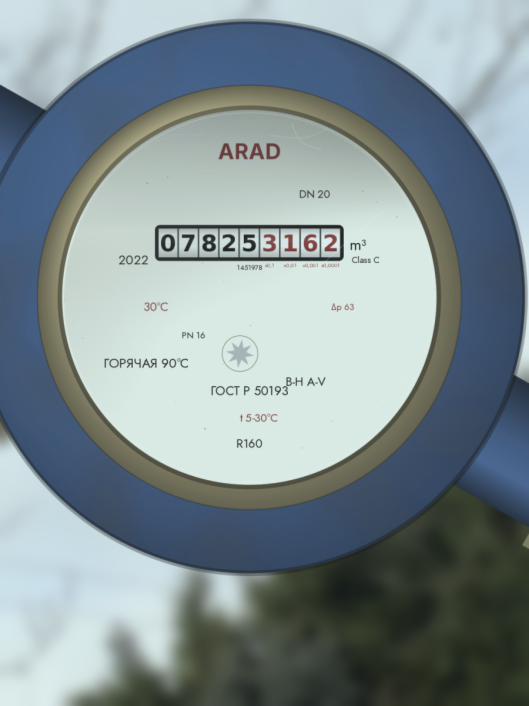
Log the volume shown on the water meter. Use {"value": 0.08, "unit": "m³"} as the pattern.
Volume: {"value": 7825.3162, "unit": "m³"}
